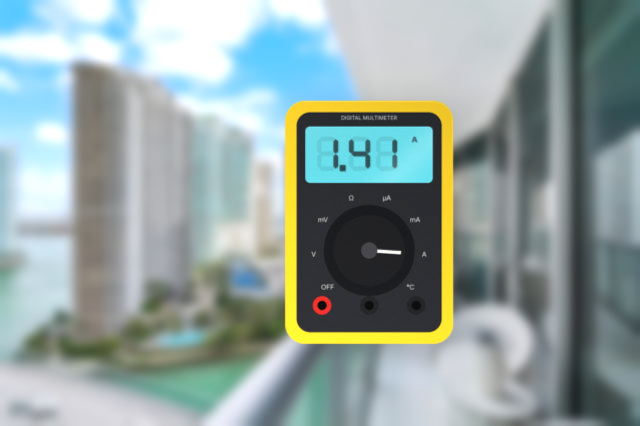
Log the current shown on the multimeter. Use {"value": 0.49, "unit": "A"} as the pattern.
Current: {"value": 1.41, "unit": "A"}
